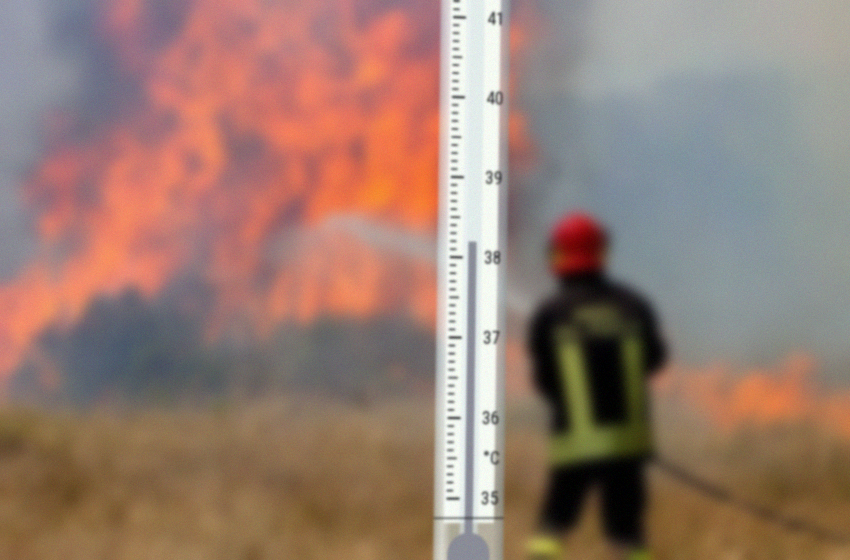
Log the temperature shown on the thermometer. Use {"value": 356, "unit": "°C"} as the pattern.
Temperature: {"value": 38.2, "unit": "°C"}
